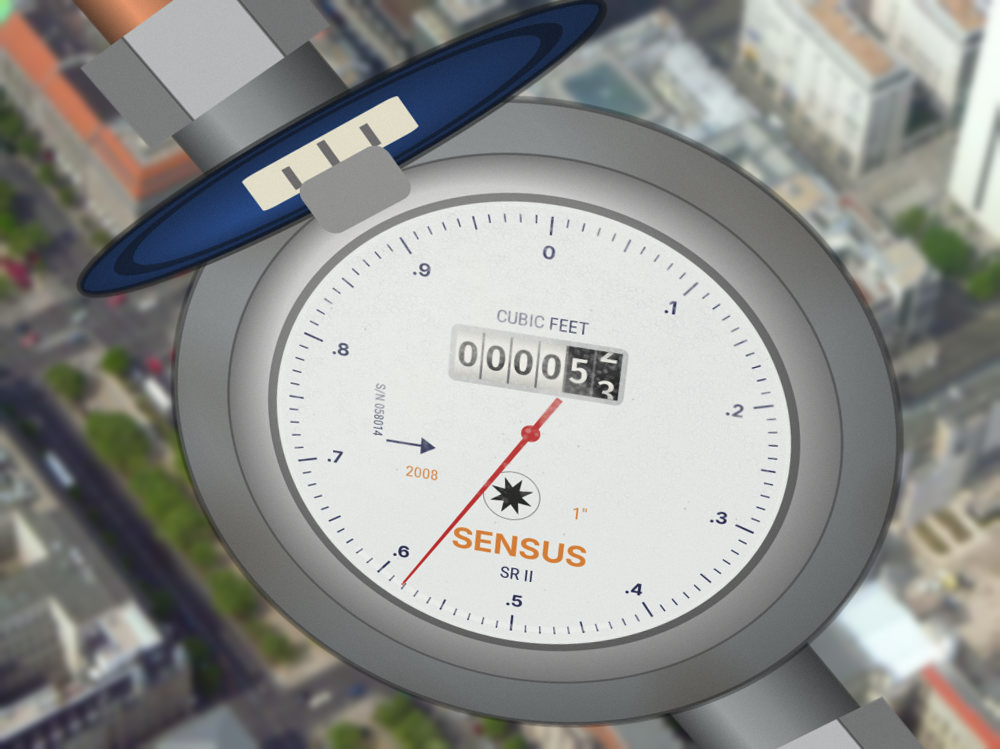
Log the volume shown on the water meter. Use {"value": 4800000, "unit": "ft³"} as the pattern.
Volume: {"value": 52.58, "unit": "ft³"}
